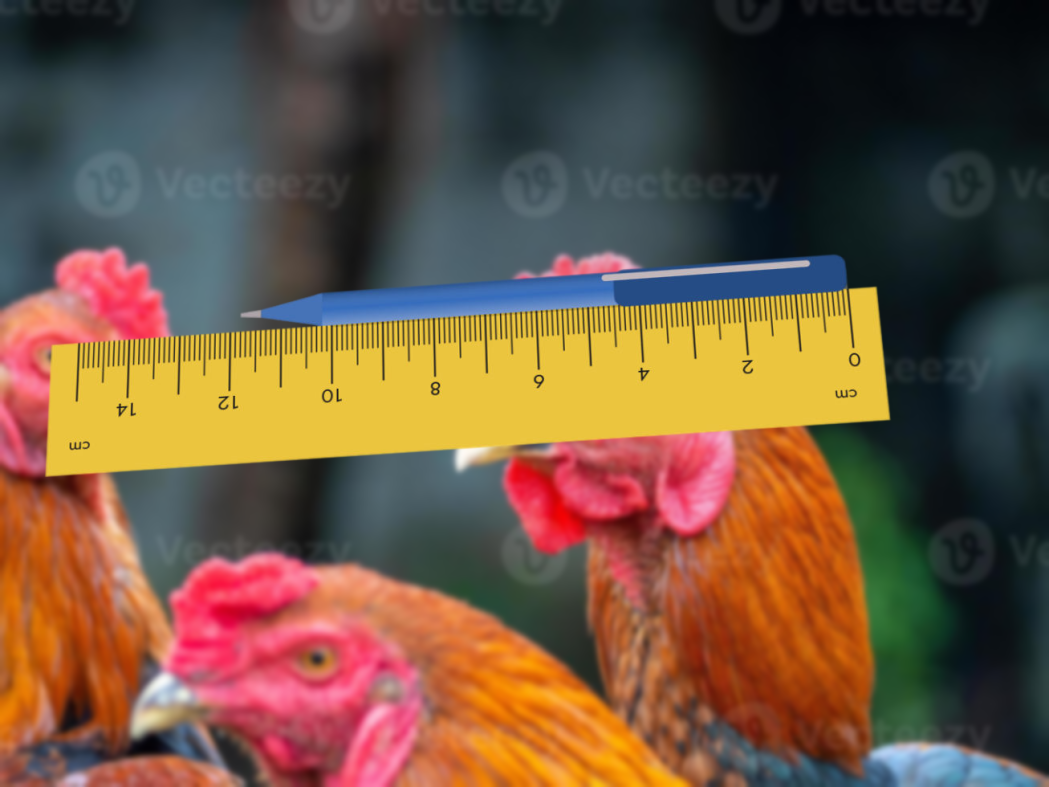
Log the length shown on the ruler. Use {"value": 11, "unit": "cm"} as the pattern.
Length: {"value": 11.8, "unit": "cm"}
